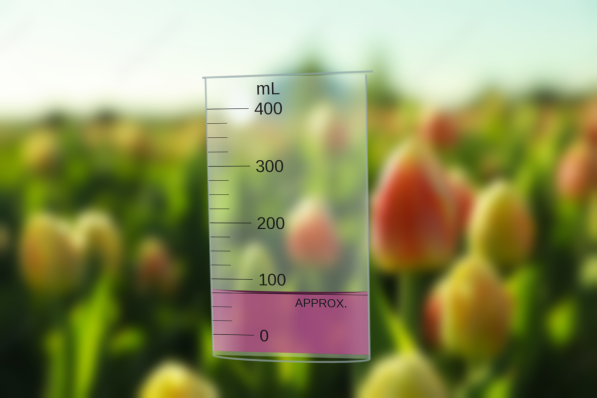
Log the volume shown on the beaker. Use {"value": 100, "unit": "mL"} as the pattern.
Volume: {"value": 75, "unit": "mL"}
